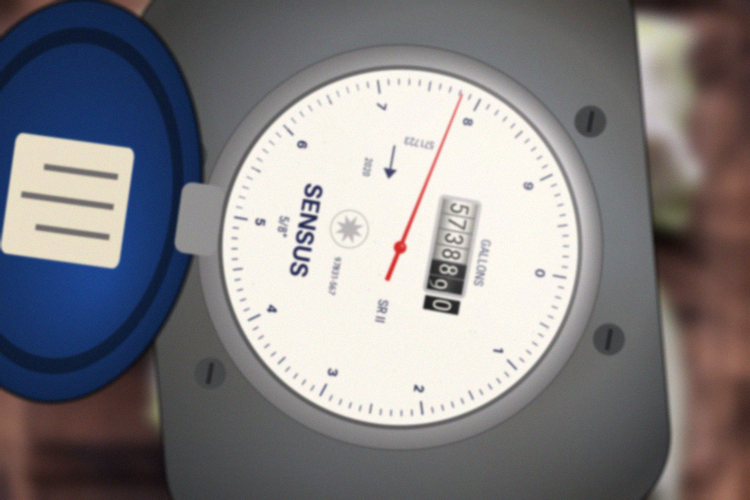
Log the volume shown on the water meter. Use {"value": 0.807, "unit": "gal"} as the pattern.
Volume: {"value": 5738887.8, "unit": "gal"}
